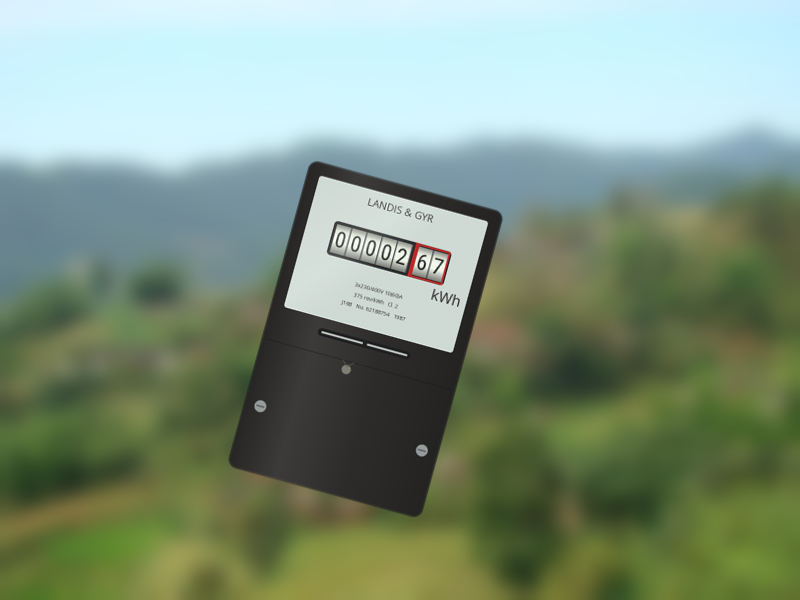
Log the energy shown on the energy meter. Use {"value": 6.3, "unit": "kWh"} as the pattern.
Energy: {"value": 2.67, "unit": "kWh"}
